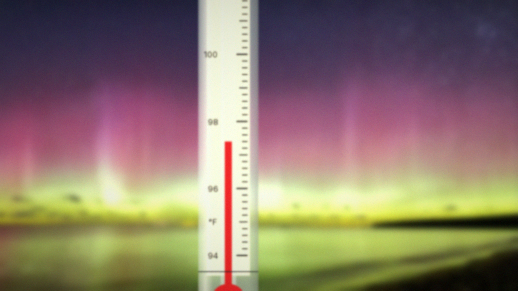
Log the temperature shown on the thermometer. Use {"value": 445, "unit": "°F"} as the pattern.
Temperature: {"value": 97.4, "unit": "°F"}
